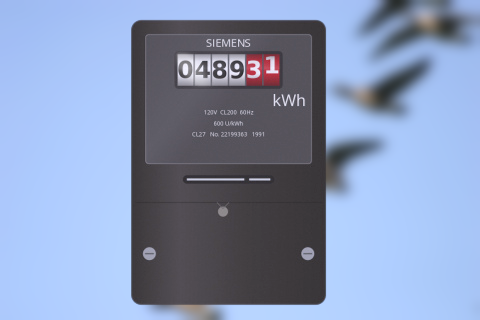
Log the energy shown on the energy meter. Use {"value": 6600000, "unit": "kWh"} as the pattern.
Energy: {"value": 489.31, "unit": "kWh"}
